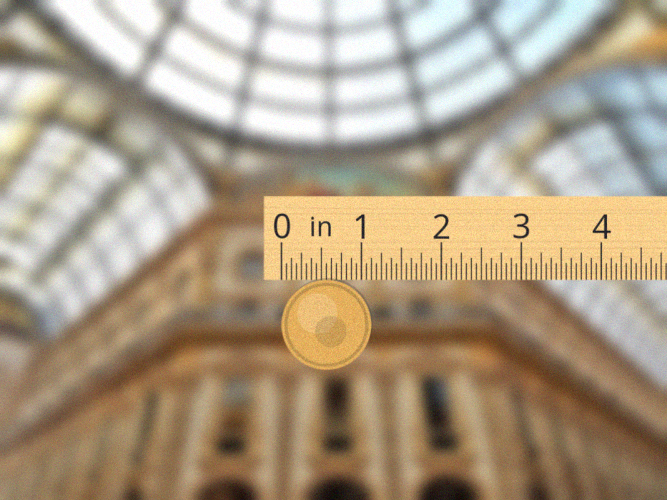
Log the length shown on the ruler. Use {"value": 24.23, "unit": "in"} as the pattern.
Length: {"value": 1.125, "unit": "in"}
